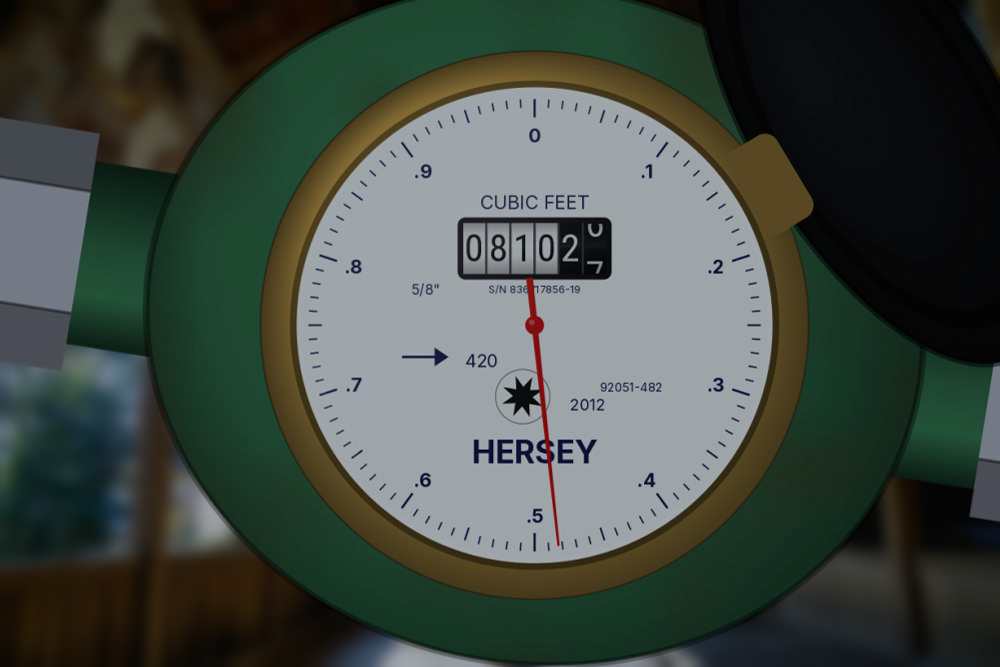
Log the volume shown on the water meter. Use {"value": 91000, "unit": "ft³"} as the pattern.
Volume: {"value": 81026.48, "unit": "ft³"}
